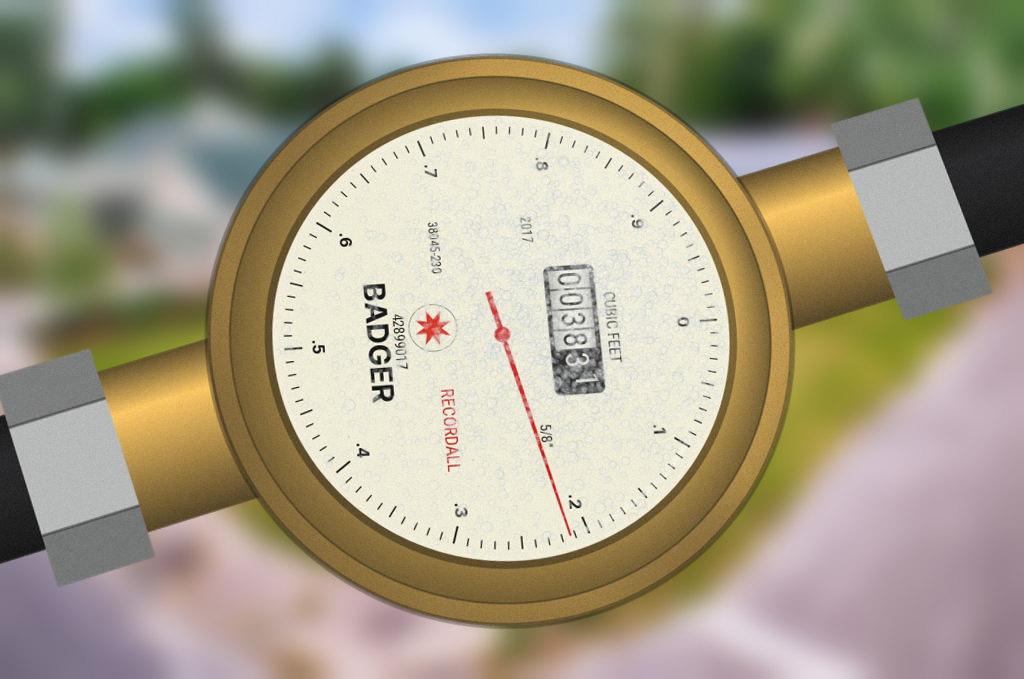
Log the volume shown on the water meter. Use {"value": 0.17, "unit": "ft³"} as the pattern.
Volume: {"value": 3831.21, "unit": "ft³"}
